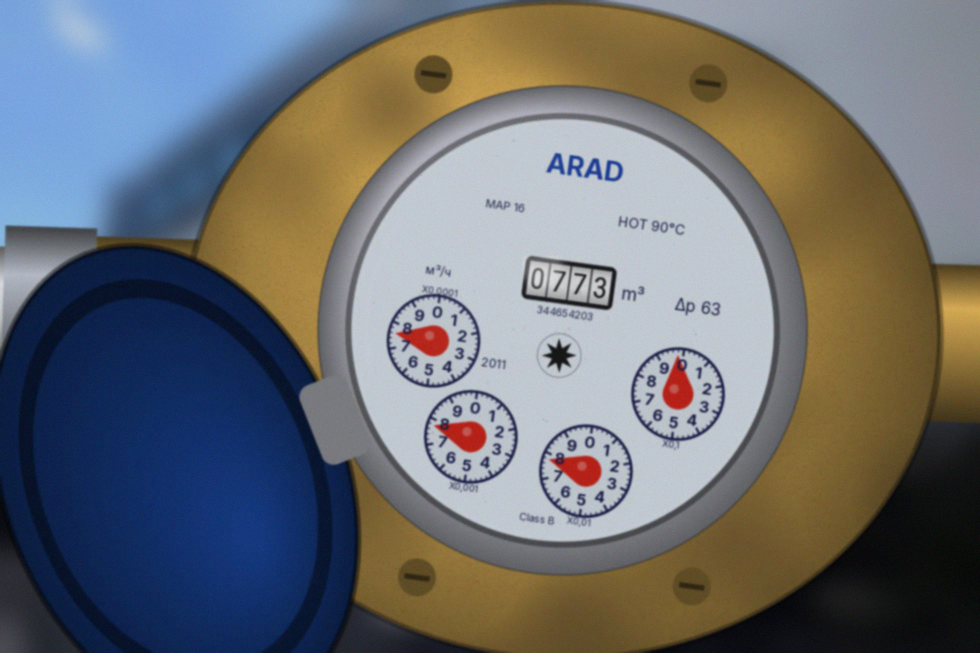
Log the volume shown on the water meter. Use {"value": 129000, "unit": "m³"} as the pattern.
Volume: {"value": 772.9777, "unit": "m³"}
